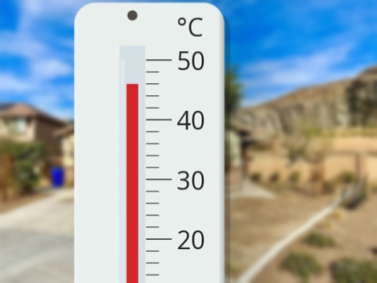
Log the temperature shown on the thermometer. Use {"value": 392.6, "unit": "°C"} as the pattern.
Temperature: {"value": 46, "unit": "°C"}
